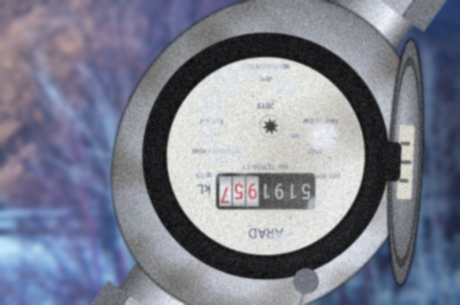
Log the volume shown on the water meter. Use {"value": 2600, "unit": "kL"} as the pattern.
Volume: {"value": 5191.957, "unit": "kL"}
